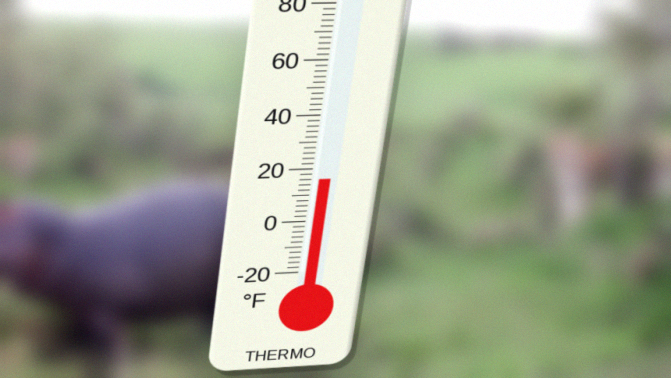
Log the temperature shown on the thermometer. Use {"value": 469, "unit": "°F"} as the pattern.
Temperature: {"value": 16, "unit": "°F"}
